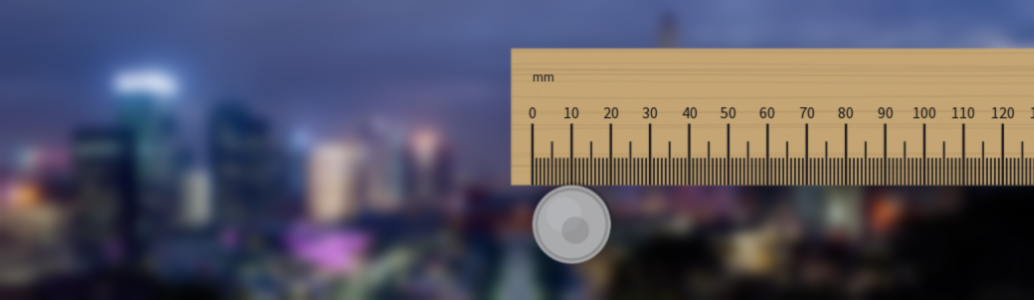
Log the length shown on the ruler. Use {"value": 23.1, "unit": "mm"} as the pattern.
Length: {"value": 20, "unit": "mm"}
